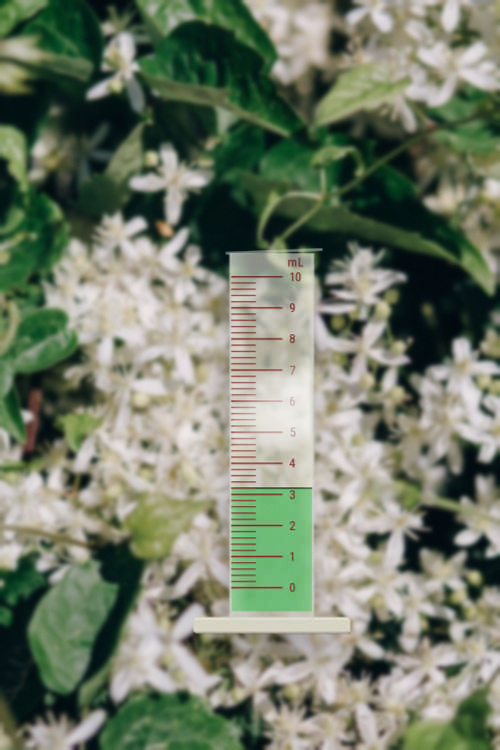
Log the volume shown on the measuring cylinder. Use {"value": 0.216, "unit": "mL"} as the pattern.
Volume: {"value": 3.2, "unit": "mL"}
